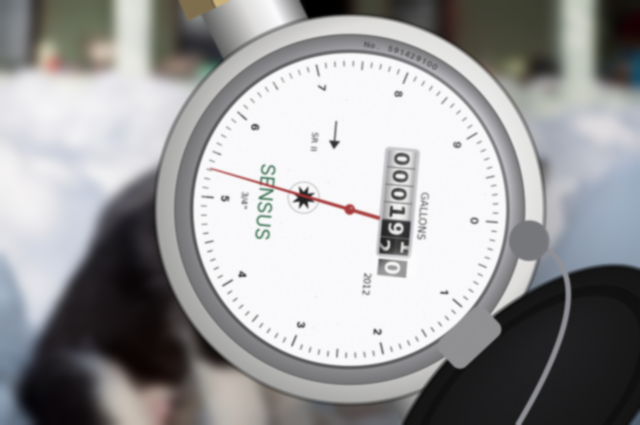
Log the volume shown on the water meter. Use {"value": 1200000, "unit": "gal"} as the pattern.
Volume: {"value": 1915.3, "unit": "gal"}
